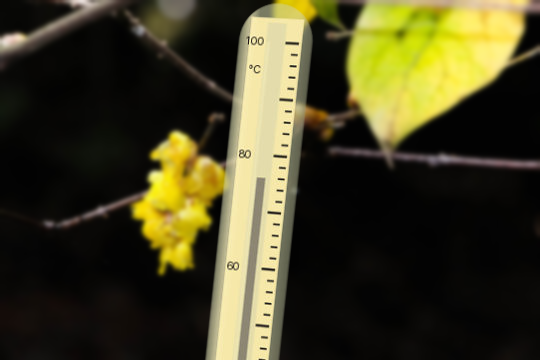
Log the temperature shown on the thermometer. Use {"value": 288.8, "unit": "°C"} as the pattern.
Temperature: {"value": 76, "unit": "°C"}
